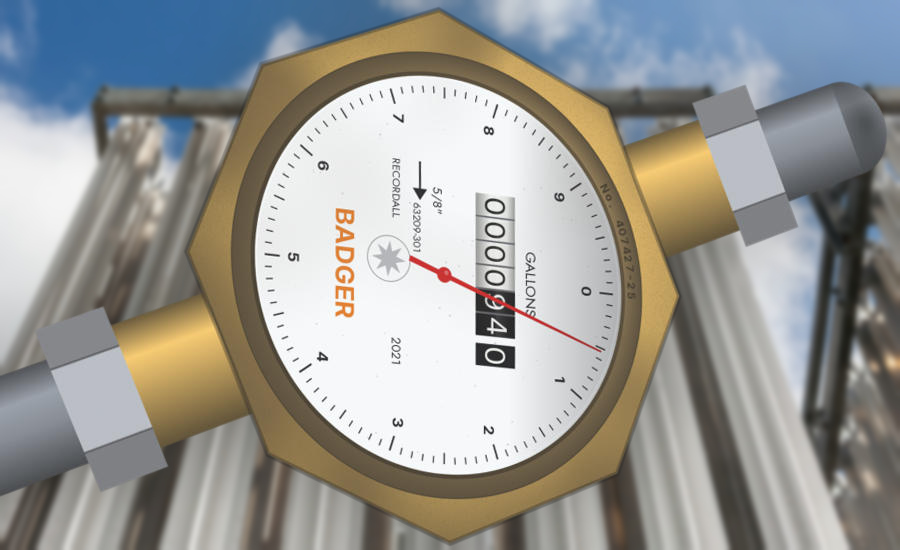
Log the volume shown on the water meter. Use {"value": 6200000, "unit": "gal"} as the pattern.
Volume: {"value": 940.5, "unit": "gal"}
